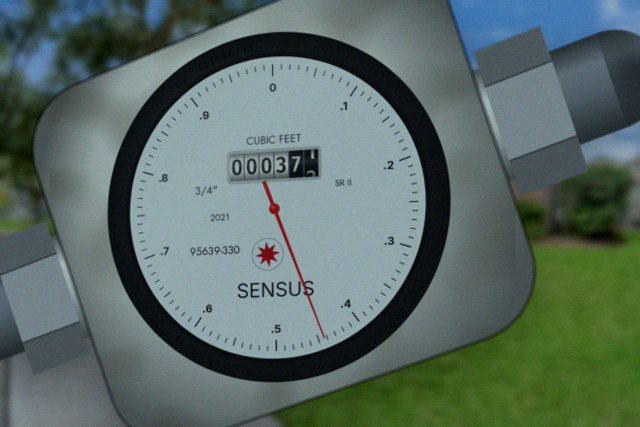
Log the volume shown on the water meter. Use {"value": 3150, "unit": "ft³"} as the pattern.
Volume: {"value": 371.44, "unit": "ft³"}
